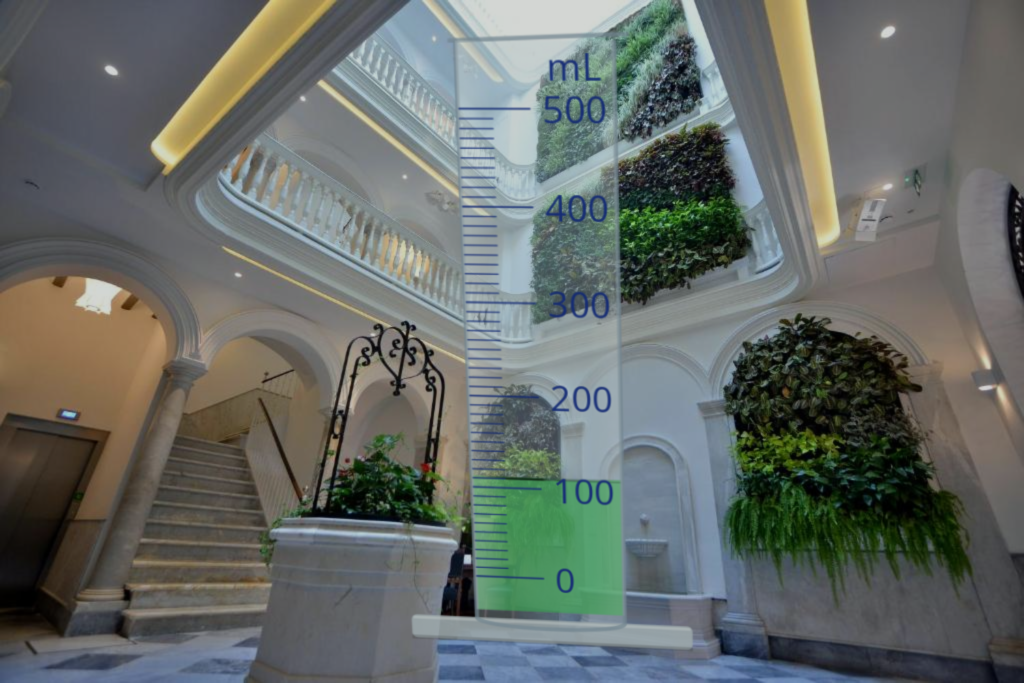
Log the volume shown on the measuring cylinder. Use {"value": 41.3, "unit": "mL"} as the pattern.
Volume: {"value": 110, "unit": "mL"}
